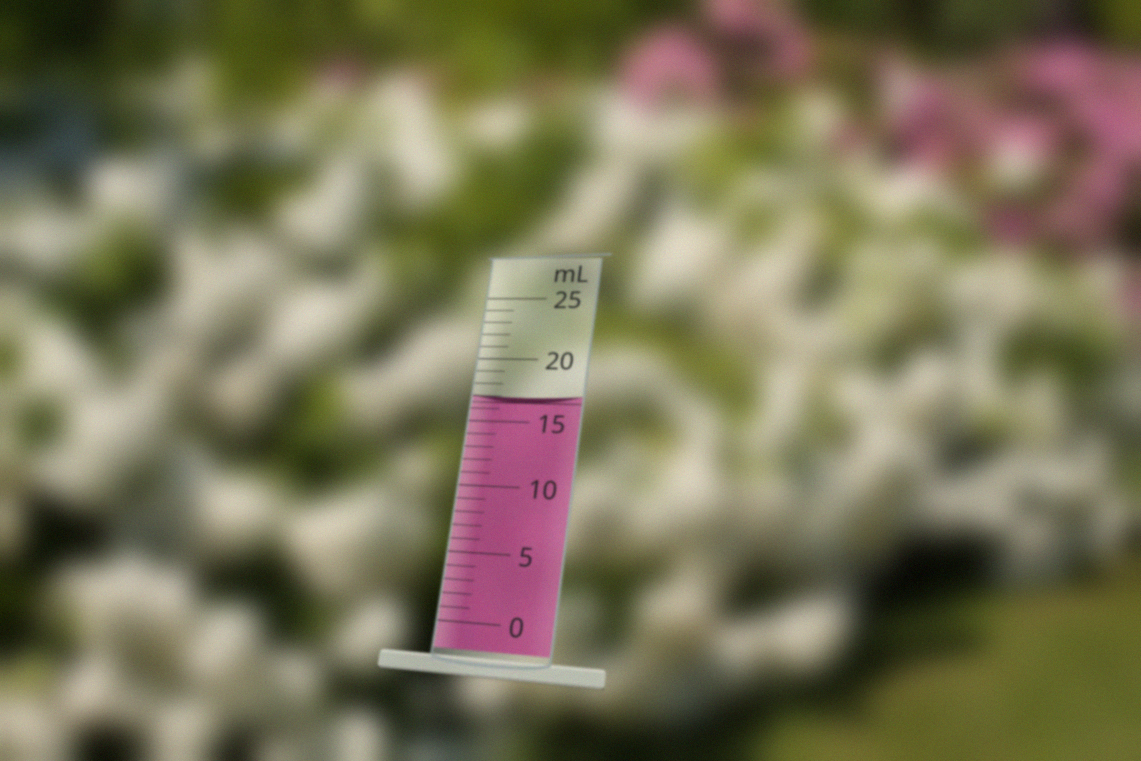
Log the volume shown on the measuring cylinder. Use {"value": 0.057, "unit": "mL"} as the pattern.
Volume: {"value": 16.5, "unit": "mL"}
